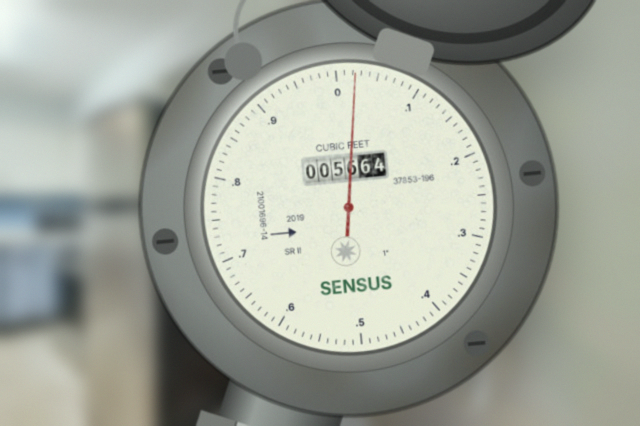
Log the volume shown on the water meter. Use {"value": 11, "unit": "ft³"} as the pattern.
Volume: {"value": 5664.02, "unit": "ft³"}
